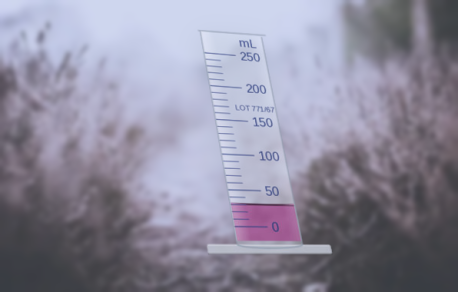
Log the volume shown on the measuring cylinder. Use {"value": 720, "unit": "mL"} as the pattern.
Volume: {"value": 30, "unit": "mL"}
